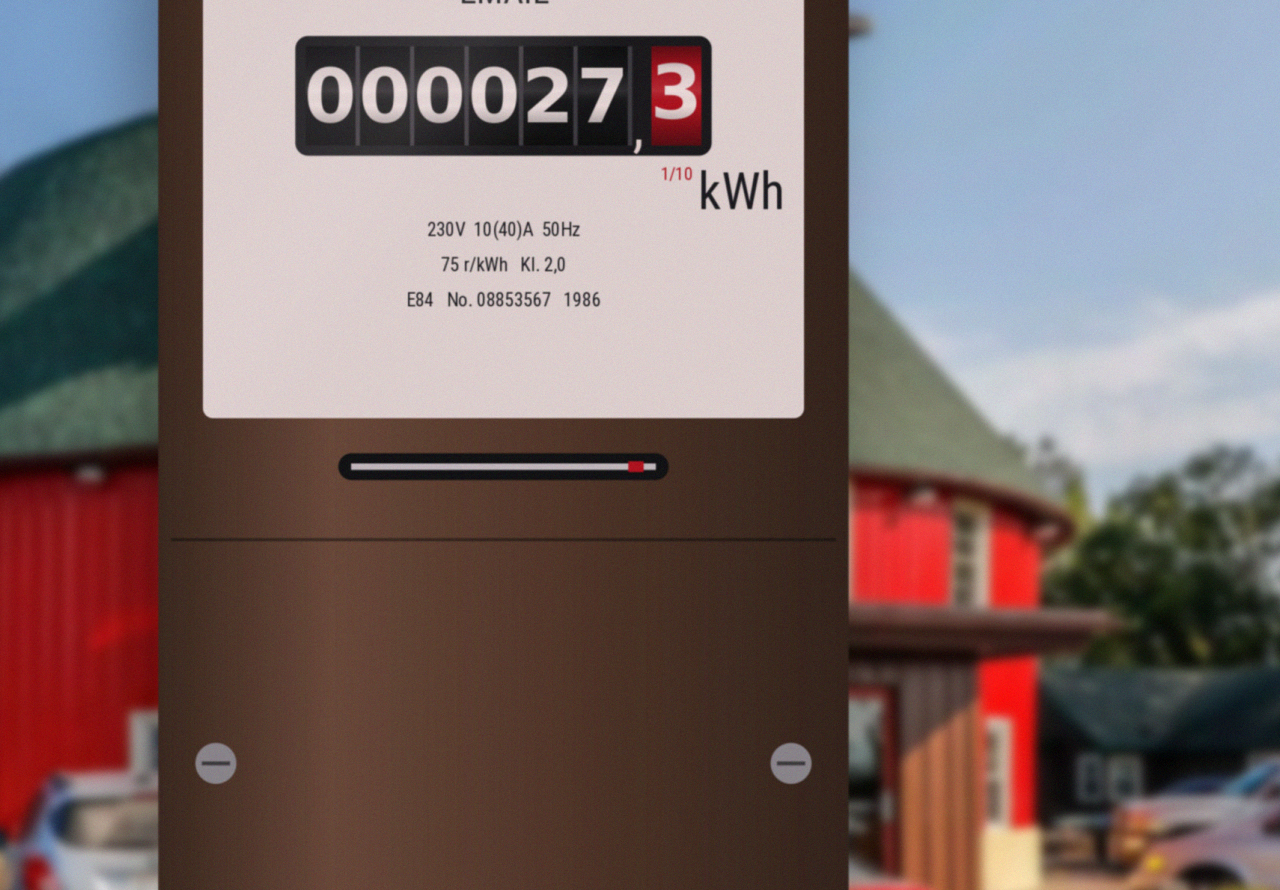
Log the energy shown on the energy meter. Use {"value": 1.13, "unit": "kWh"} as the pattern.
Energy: {"value": 27.3, "unit": "kWh"}
